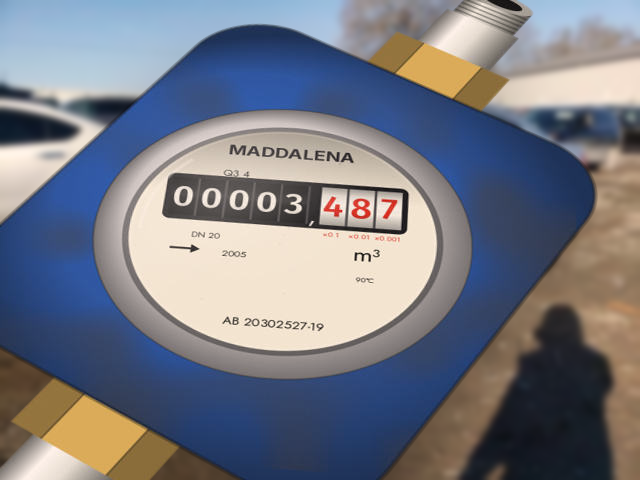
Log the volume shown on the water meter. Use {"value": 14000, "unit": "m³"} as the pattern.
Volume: {"value": 3.487, "unit": "m³"}
